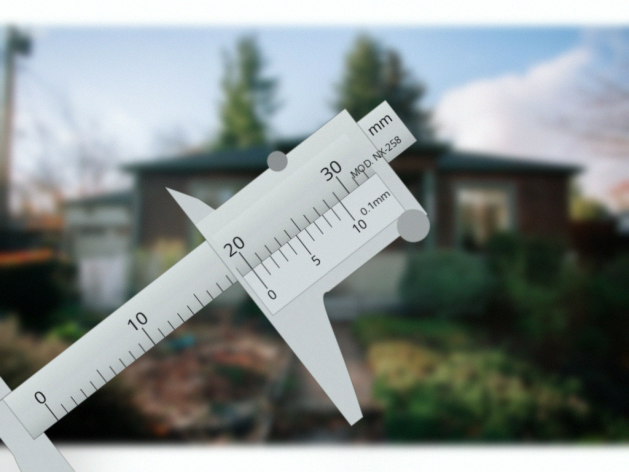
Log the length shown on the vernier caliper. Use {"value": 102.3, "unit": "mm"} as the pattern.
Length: {"value": 20.0, "unit": "mm"}
